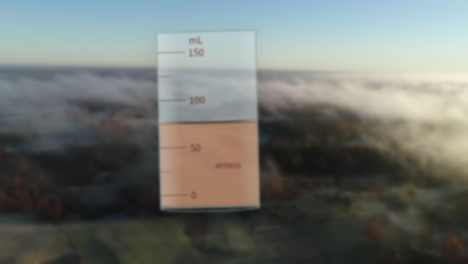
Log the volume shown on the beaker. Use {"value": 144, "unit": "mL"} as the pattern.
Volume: {"value": 75, "unit": "mL"}
